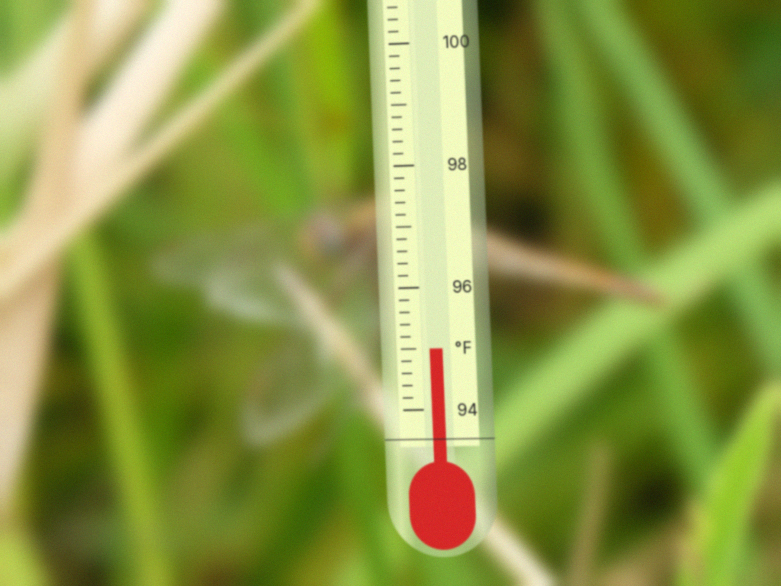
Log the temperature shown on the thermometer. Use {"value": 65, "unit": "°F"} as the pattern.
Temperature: {"value": 95, "unit": "°F"}
